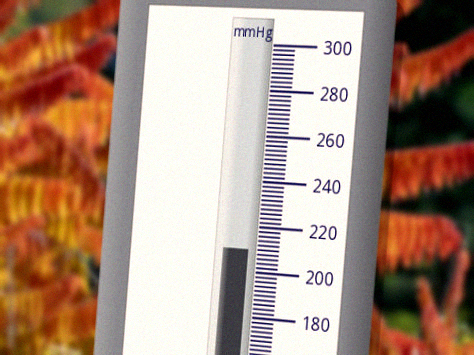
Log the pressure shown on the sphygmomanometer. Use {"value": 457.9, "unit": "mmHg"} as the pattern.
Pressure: {"value": 210, "unit": "mmHg"}
